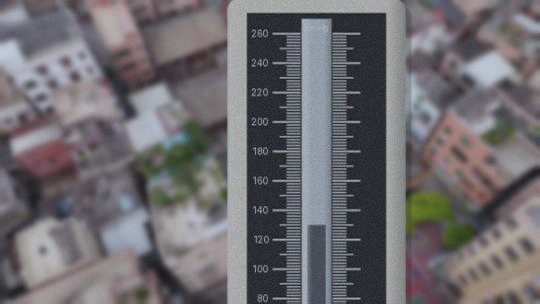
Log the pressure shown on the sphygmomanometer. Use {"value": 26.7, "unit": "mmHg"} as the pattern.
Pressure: {"value": 130, "unit": "mmHg"}
